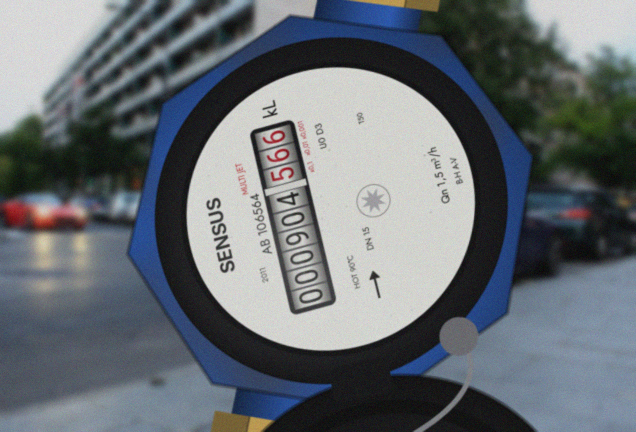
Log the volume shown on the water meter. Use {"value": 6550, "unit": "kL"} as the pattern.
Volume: {"value": 904.566, "unit": "kL"}
